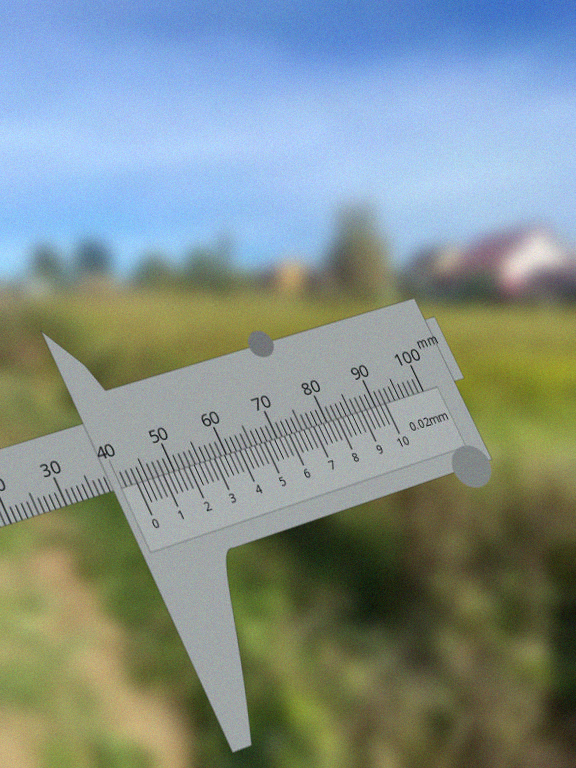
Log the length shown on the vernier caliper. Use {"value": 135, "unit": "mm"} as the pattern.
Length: {"value": 43.0, "unit": "mm"}
